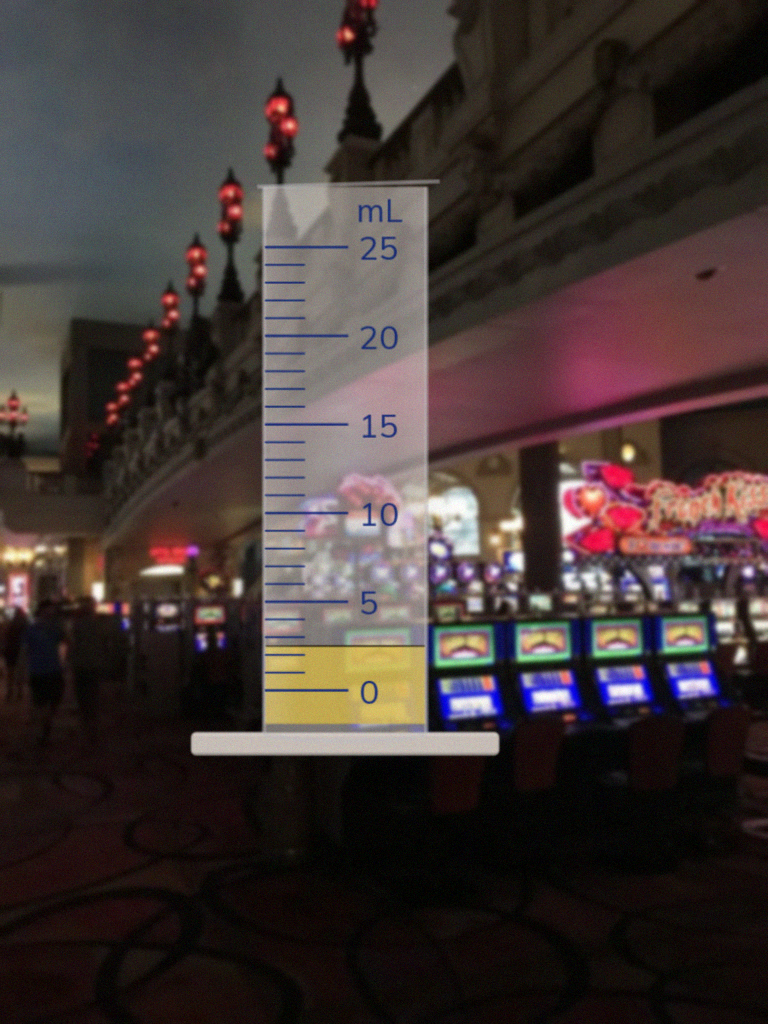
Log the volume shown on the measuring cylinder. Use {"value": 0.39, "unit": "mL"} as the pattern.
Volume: {"value": 2.5, "unit": "mL"}
